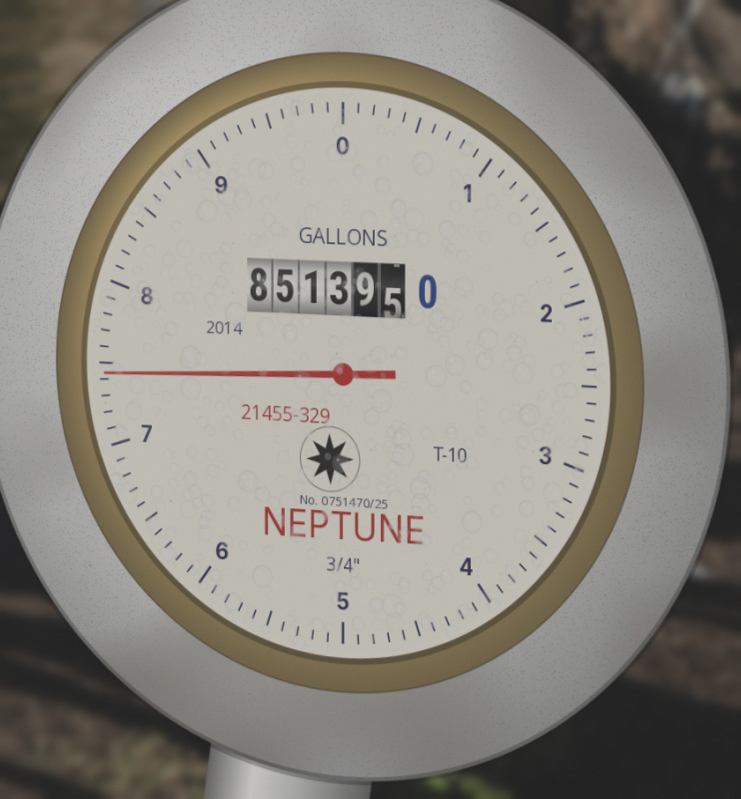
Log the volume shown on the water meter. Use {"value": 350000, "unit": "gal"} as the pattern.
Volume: {"value": 8513947.4, "unit": "gal"}
